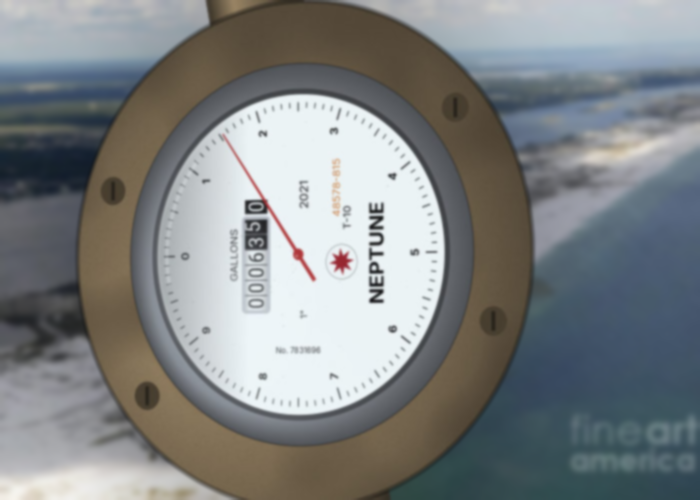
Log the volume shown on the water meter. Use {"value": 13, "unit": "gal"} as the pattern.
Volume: {"value": 6351.5, "unit": "gal"}
